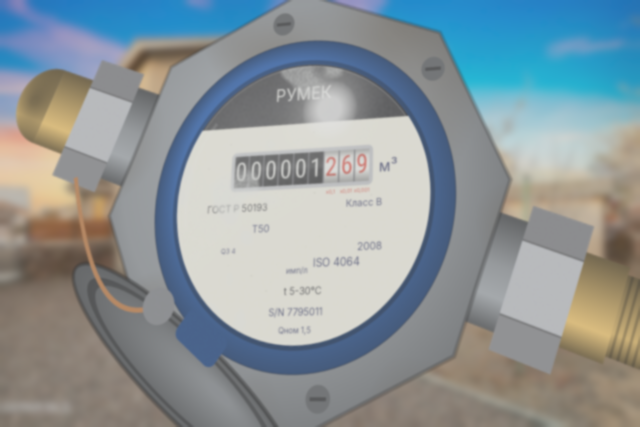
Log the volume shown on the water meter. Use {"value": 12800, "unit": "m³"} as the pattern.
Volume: {"value": 1.269, "unit": "m³"}
